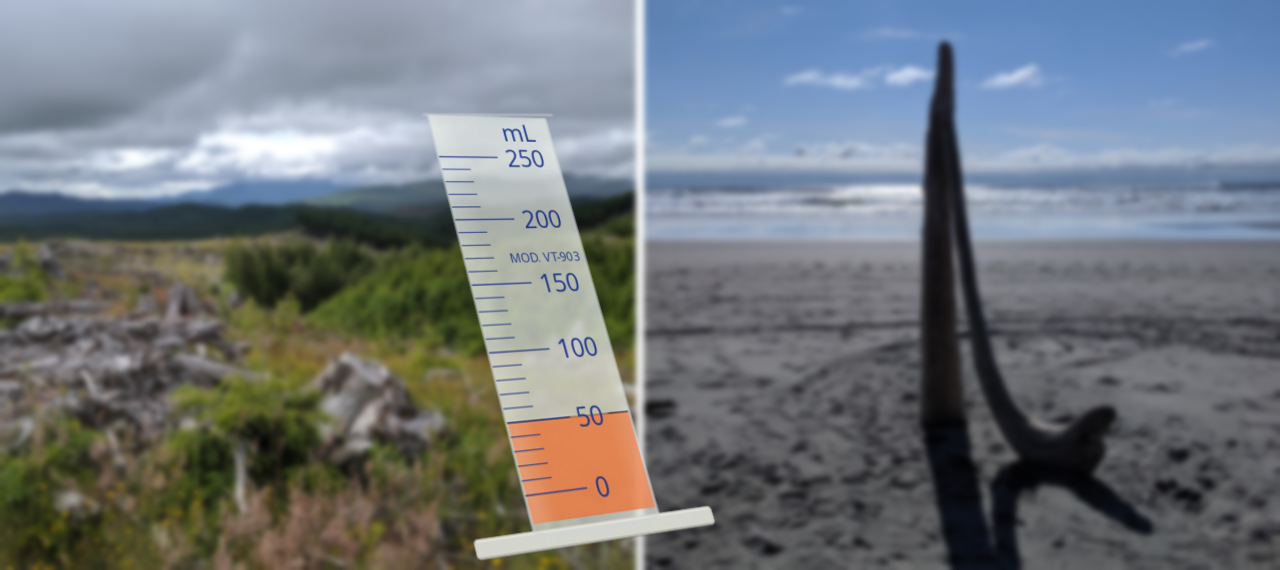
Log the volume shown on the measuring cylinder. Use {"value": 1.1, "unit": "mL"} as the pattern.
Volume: {"value": 50, "unit": "mL"}
